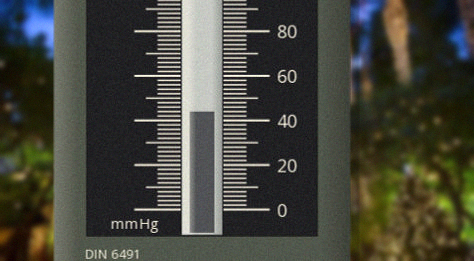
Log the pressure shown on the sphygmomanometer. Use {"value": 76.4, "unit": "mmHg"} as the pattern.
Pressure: {"value": 44, "unit": "mmHg"}
